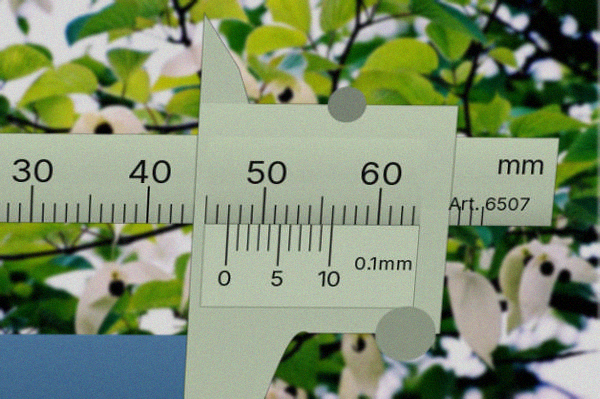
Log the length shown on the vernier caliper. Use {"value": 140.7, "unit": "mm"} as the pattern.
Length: {"value": 47.0, "unit": "mm"}
